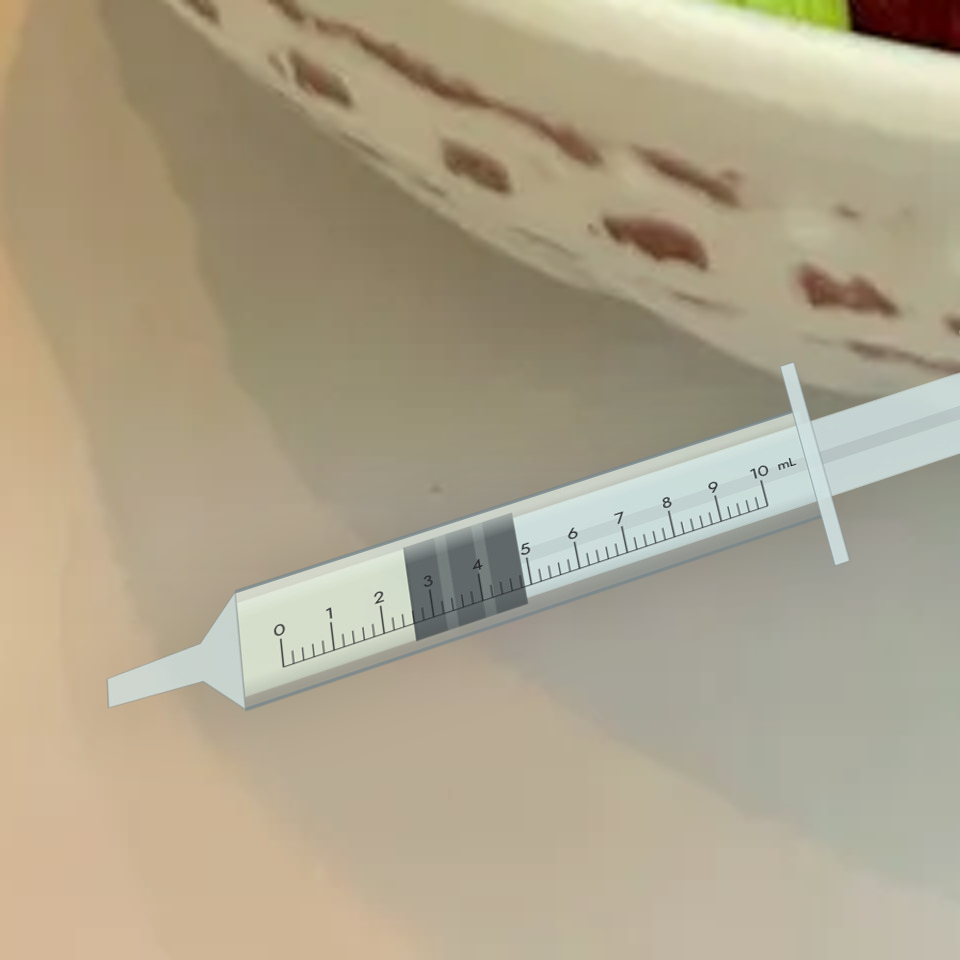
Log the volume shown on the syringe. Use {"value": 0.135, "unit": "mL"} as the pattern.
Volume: {"value": 2.6, "unit": "mL"}
